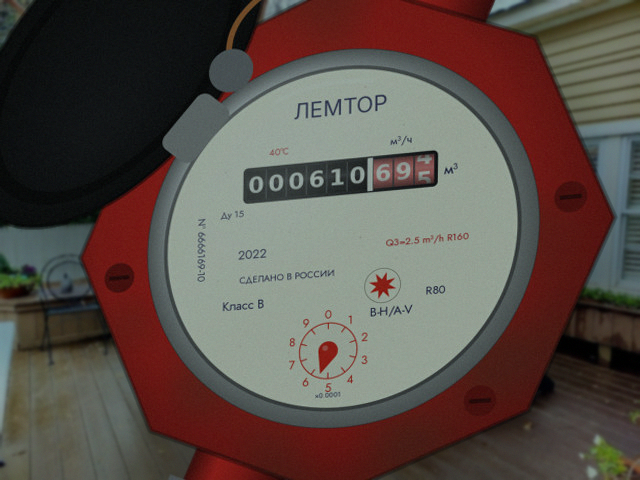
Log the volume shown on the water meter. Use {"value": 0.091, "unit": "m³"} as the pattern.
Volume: {"value": 610.6945, "unit": "m³"}
